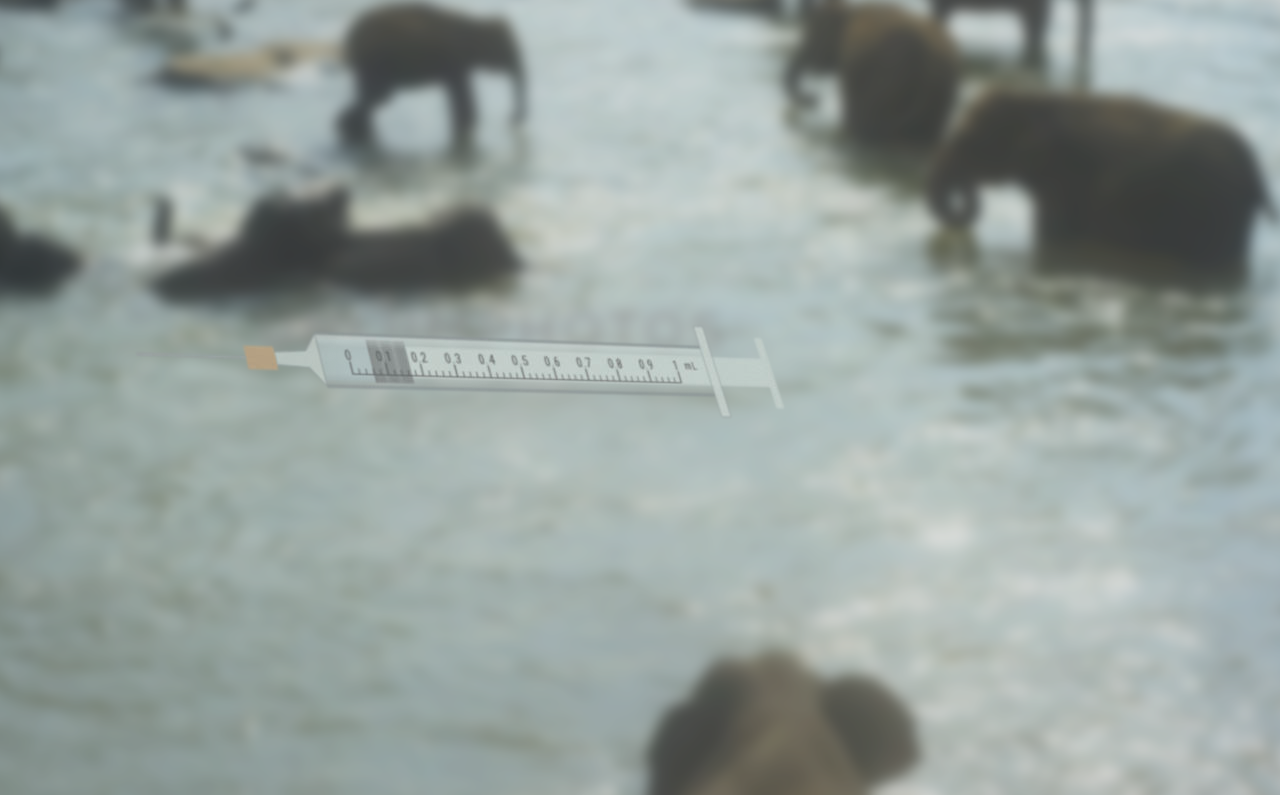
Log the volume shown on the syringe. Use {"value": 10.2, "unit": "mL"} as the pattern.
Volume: {"value": 0.06, "unit": "mL"}
